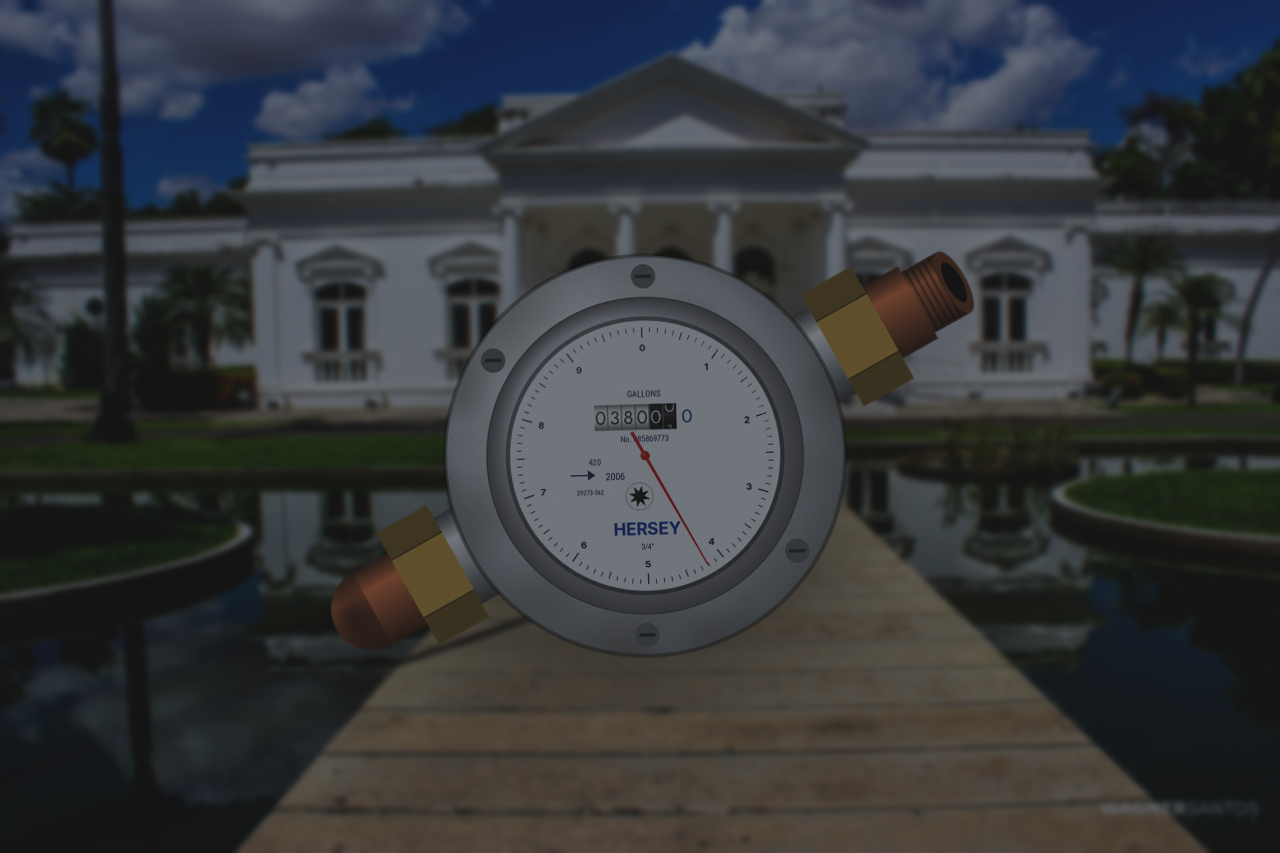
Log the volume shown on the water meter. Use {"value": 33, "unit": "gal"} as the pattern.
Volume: {"value": 380004.2, "unit": "gal"}
